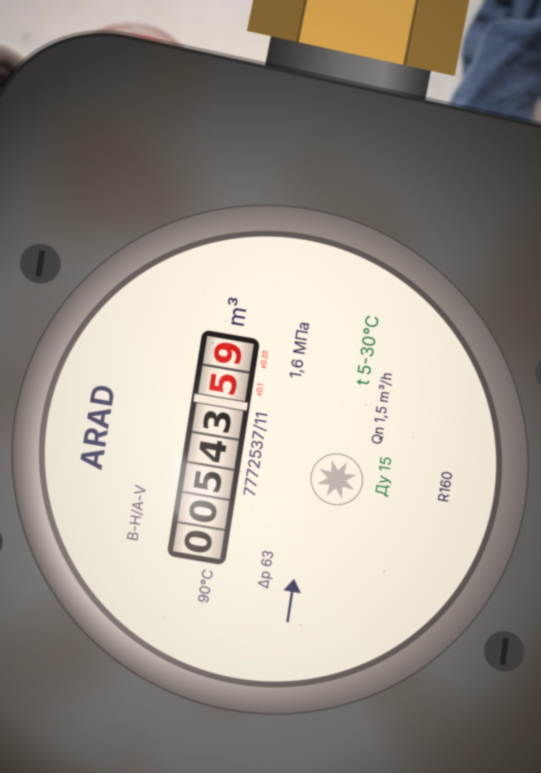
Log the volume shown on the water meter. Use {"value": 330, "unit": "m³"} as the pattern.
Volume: {"value": 543.59, "unit": "m³"}
